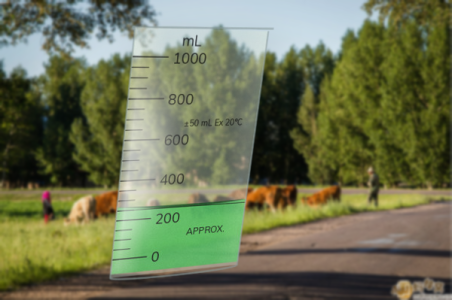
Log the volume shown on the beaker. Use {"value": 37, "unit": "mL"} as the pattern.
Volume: {"value": 250, "unit": "mL"}
